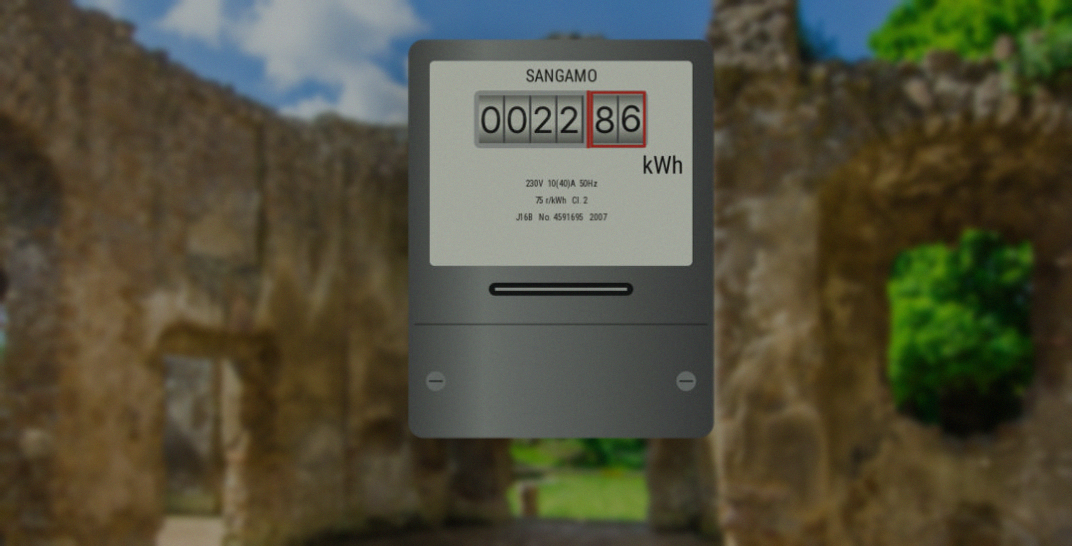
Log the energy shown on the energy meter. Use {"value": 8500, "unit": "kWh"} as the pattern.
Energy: {"value": 22.86, "unit": "kWh"}
